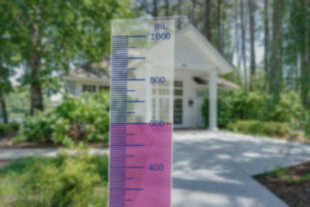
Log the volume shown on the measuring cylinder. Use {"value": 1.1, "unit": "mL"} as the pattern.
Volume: {"value": 600, "unit": "mL"}
